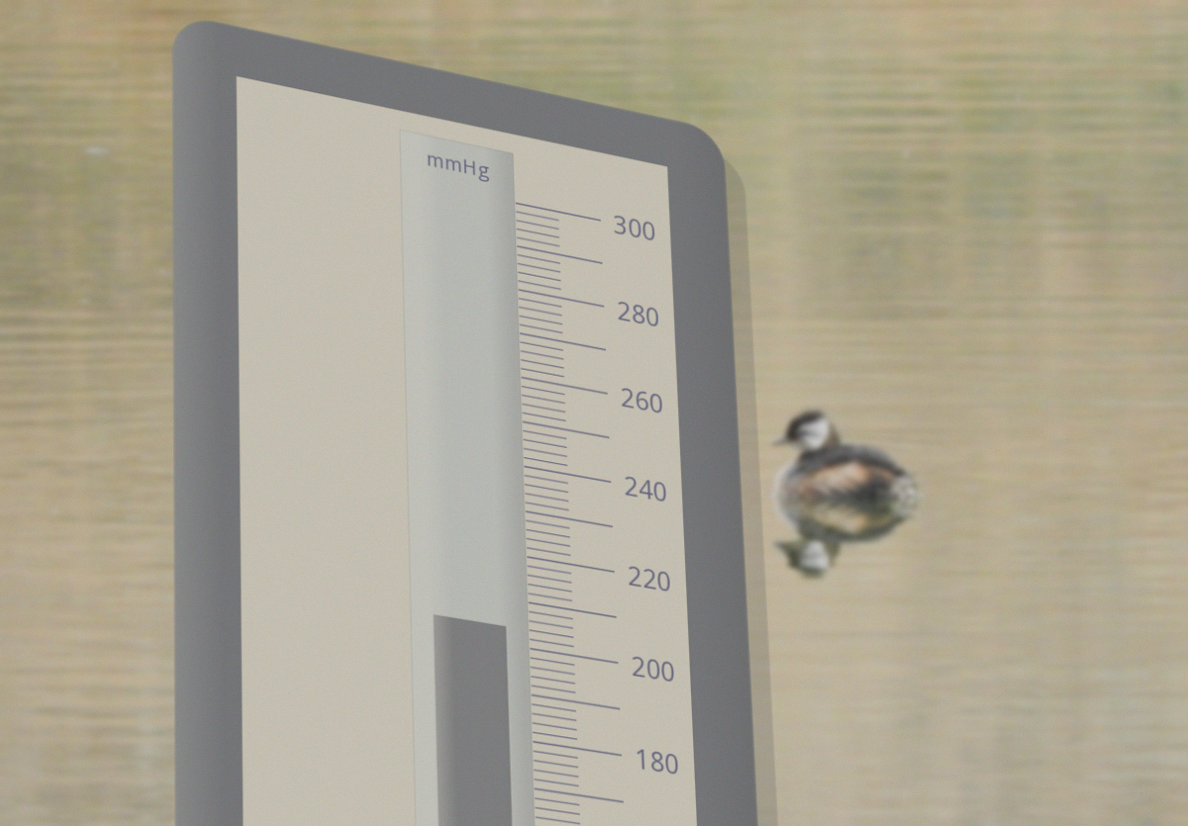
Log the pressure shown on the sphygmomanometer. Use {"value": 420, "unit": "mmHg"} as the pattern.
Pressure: {"value": 204, "unit": "mmHg"}
